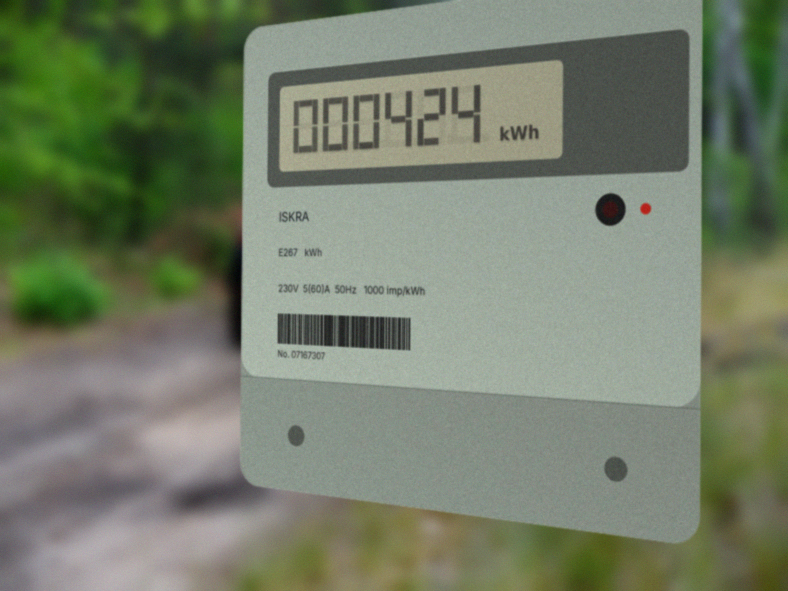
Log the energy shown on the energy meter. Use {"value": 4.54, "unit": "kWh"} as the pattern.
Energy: {"value": 424, "unit": "kWh"}
